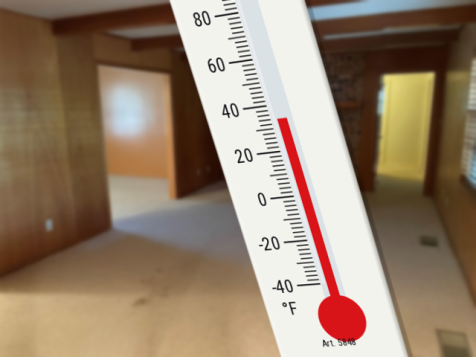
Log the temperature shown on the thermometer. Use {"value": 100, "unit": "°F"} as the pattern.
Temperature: {"value": 34, "unit": "°F"}
